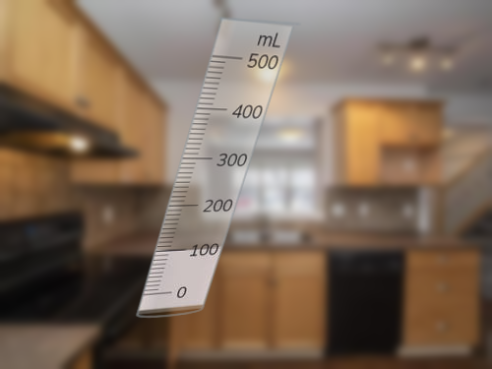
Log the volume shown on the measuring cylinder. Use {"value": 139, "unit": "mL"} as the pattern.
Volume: {"value": 100, "unit": "mL"}
